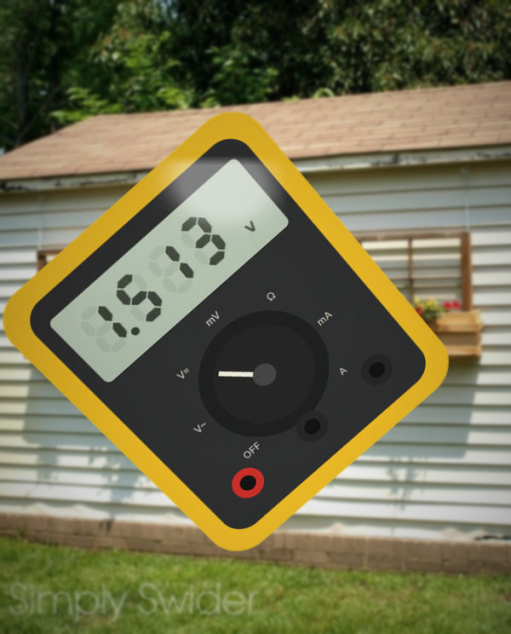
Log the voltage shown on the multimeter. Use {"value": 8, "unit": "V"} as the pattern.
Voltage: {"value": 1.513, "unit": "V"}
